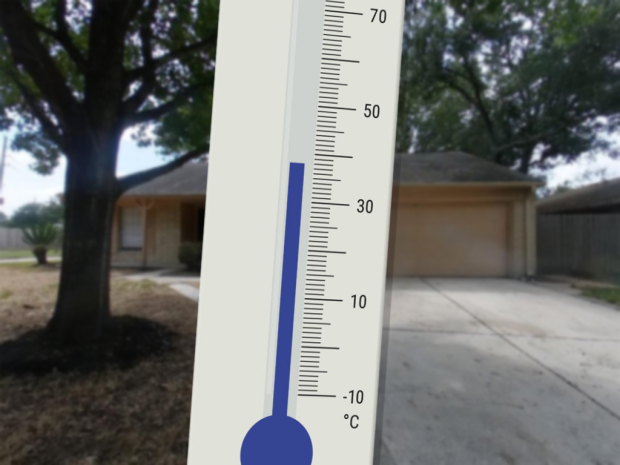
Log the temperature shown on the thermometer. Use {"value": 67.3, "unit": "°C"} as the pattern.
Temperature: {"value": 38, "unit": "°C"}
